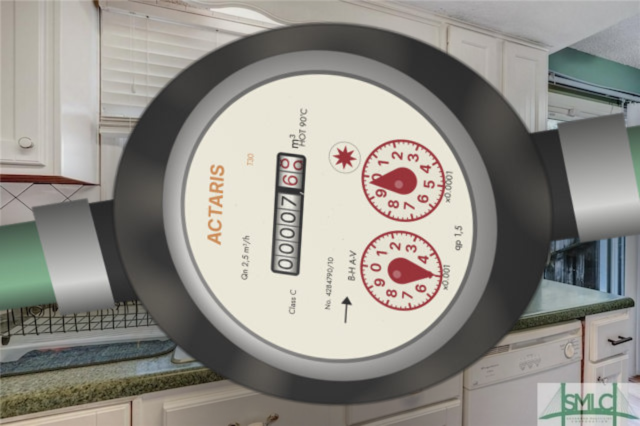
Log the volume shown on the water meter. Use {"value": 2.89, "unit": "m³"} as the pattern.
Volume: {"value": 7.6849, "unit": "m³"}
